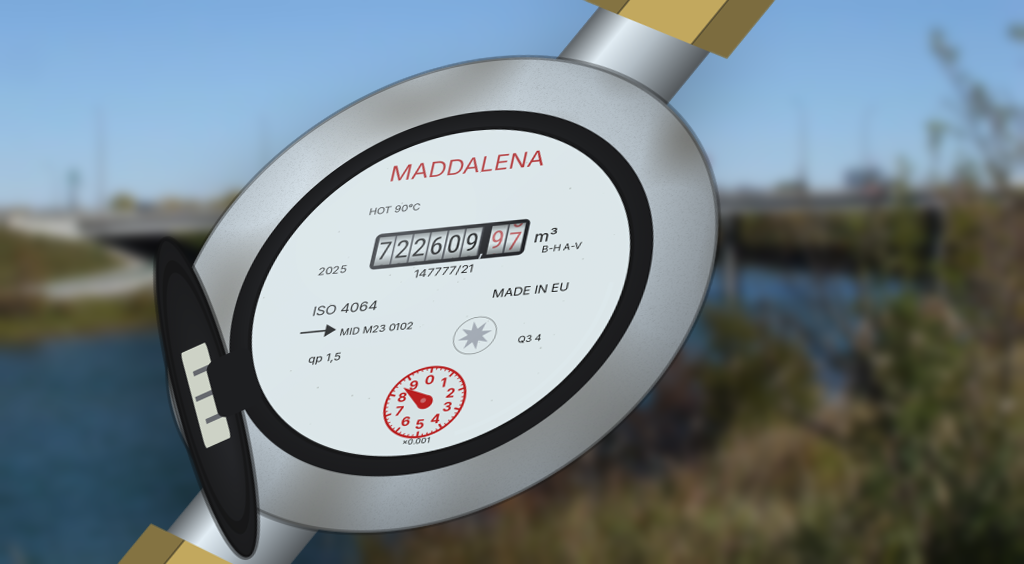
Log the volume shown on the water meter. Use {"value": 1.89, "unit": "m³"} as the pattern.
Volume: {"value": 722609.968, "unit": "m³"}
